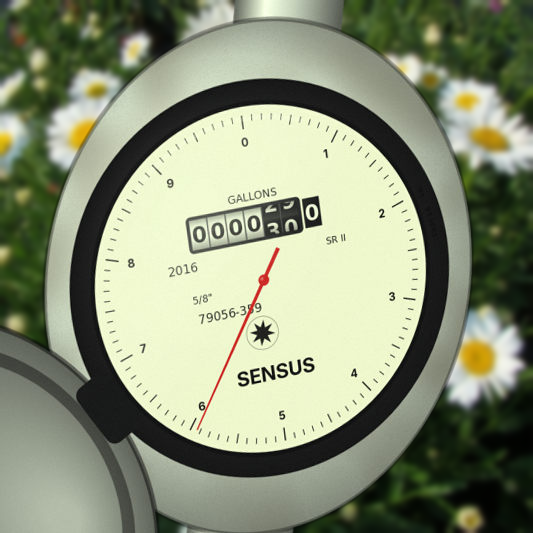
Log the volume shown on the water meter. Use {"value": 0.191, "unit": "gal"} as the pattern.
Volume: {"value": 295.9, "unit": "gal"}
